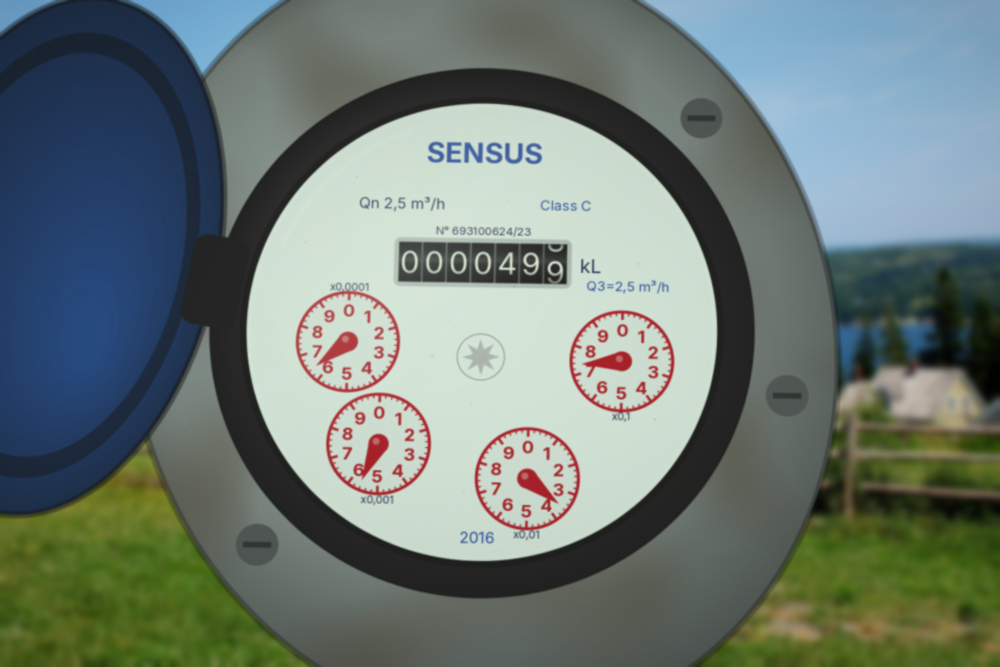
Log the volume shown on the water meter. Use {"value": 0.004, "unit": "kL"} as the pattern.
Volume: {"value": 498.7356, "unit": "kL"}
